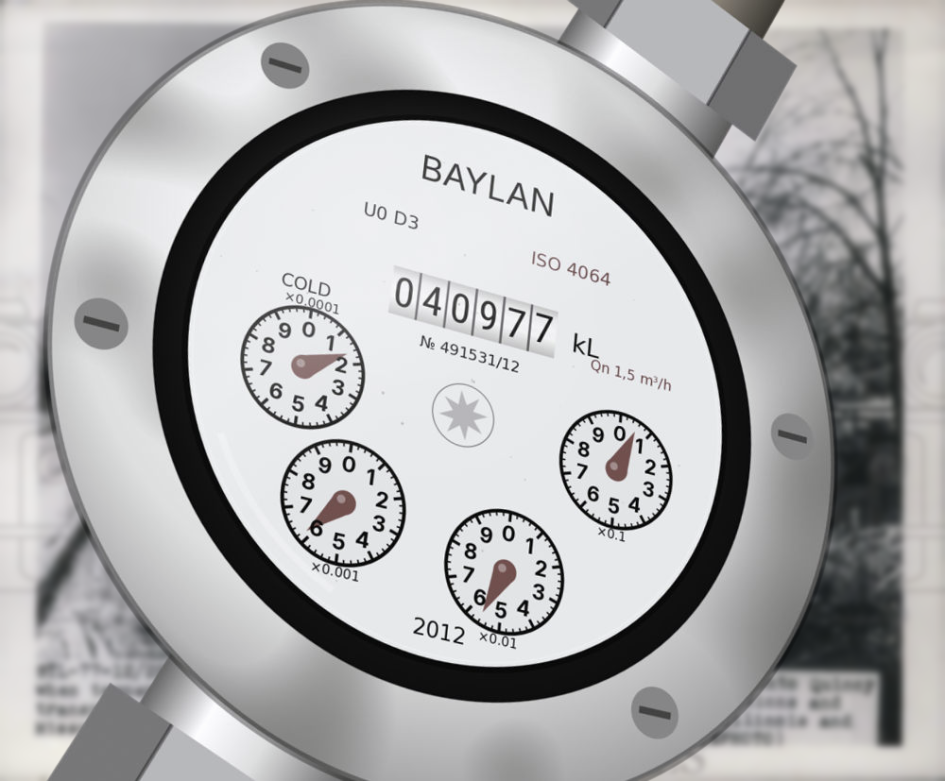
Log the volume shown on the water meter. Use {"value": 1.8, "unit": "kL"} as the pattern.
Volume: {"value": 40977.0561, "unit": "kL"}
